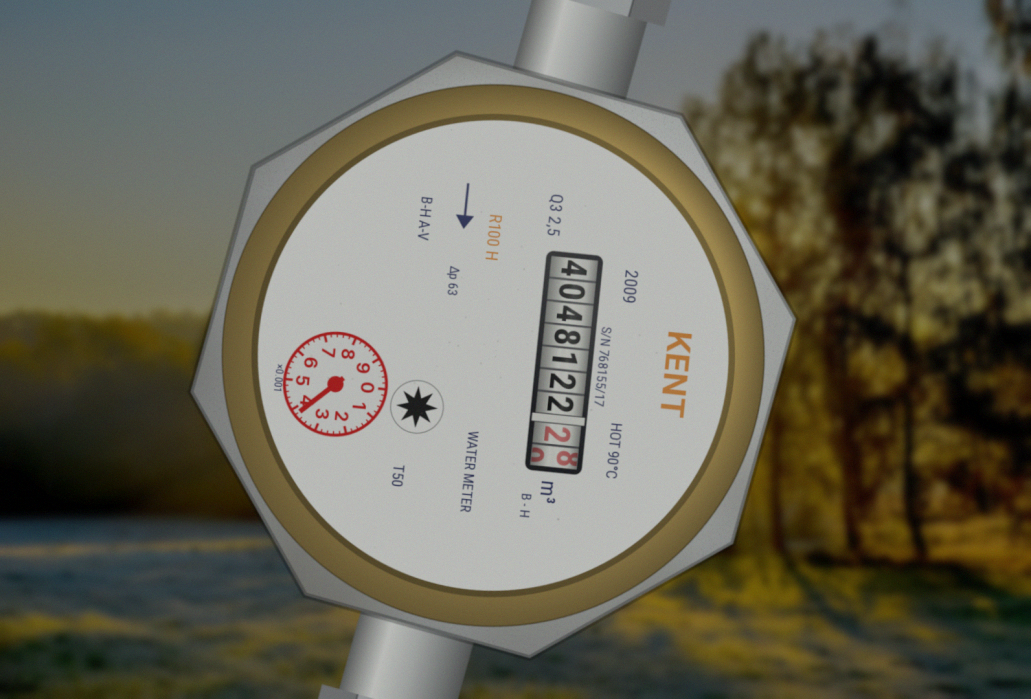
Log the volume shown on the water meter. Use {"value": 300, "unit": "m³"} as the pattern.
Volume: {"value": 4048122.283, "unit": "m³"}
